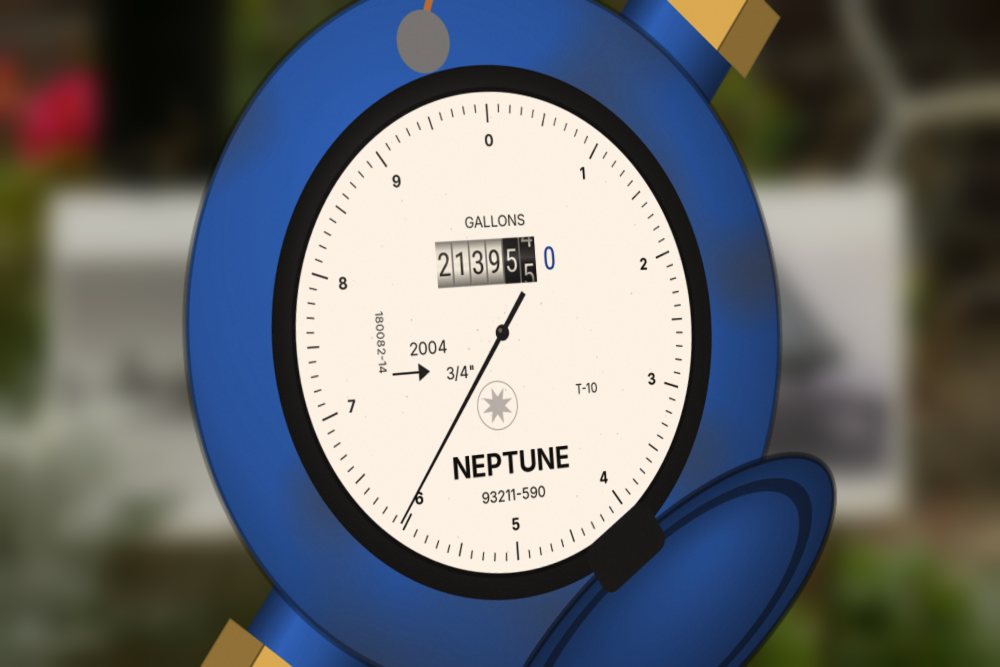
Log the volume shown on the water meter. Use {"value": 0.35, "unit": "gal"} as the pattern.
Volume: {"value": 2139546.0, "unit": "gal"}
